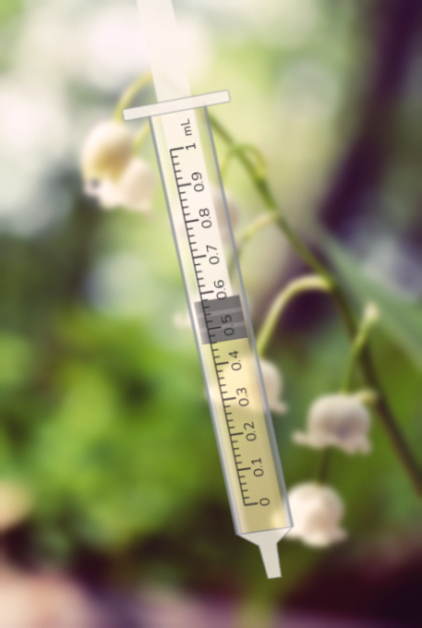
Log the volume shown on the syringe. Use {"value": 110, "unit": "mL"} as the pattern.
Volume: {"value": 0.46, "unit": "mL"}
